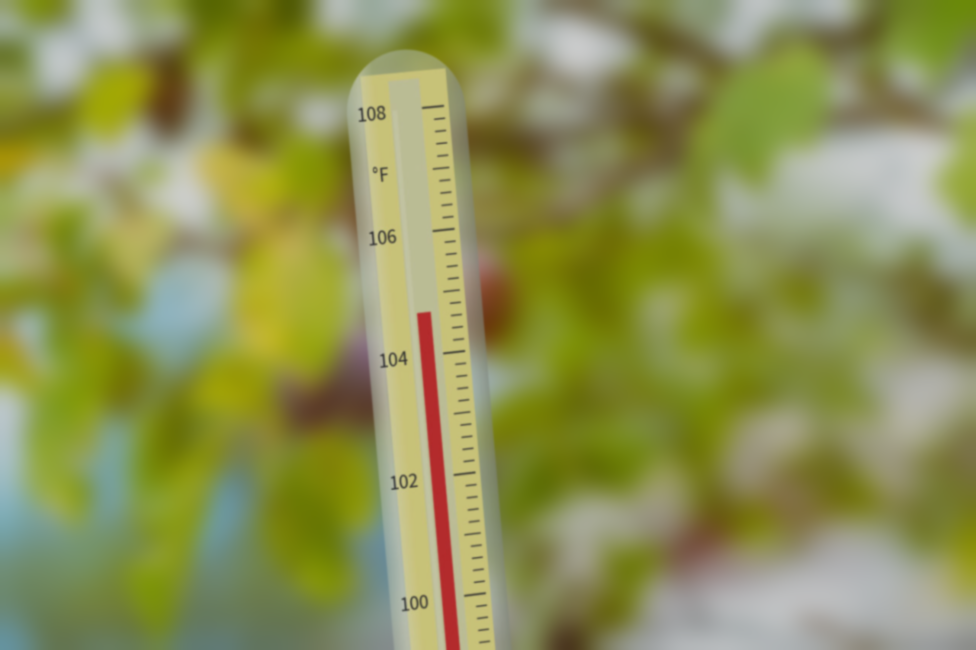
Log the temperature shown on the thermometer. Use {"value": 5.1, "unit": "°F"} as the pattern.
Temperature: {"value": 104.7, "unit": "°F"}
